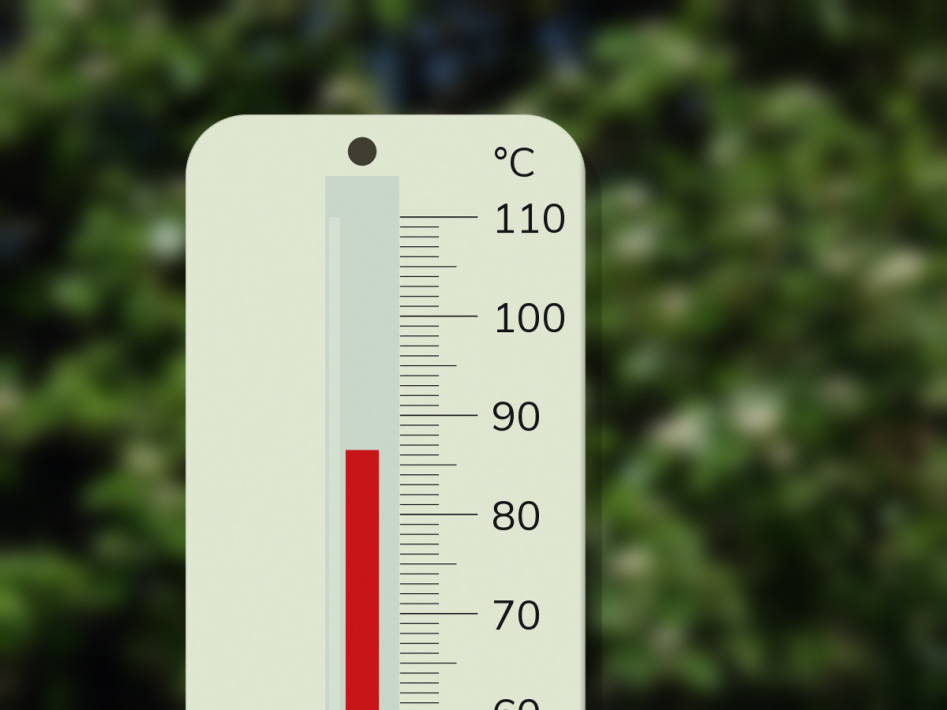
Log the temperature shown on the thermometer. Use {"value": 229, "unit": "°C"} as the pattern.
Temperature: {"value": 86.5, "unit": "°C"}
